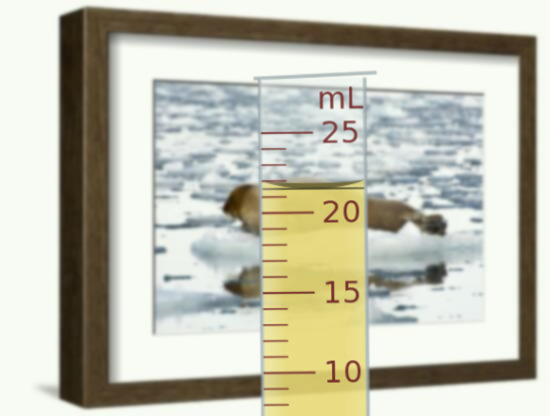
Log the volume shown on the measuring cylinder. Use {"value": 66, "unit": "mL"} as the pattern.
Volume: {"value": 21.5, "unit": "mL"}
